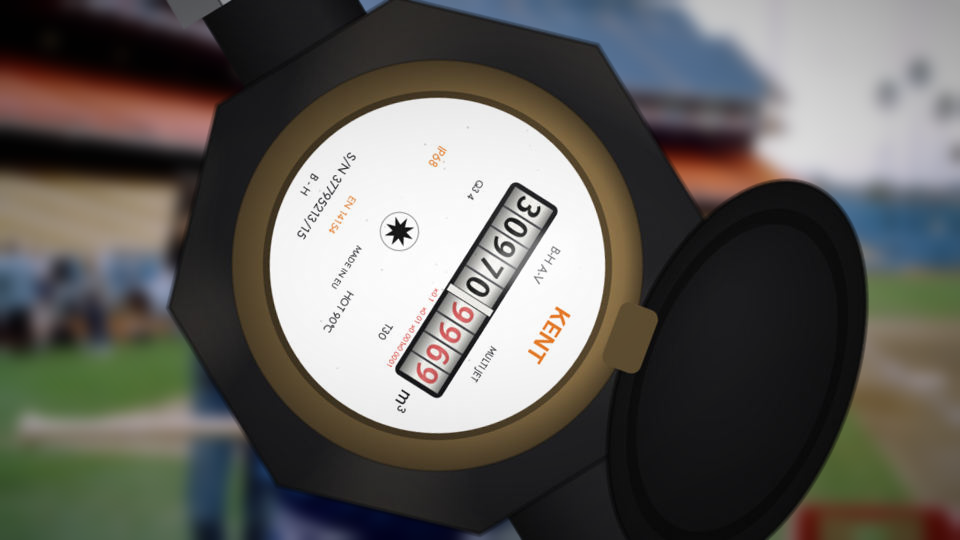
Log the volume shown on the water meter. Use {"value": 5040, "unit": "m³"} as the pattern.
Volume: {"value": 30970.9969, "unit": "m³"}
